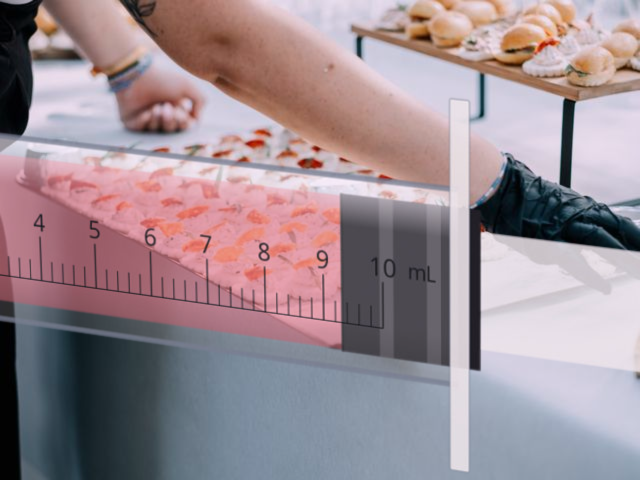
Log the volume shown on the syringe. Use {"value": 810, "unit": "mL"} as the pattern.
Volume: {"value": 9.3, "unit": "mL"}
